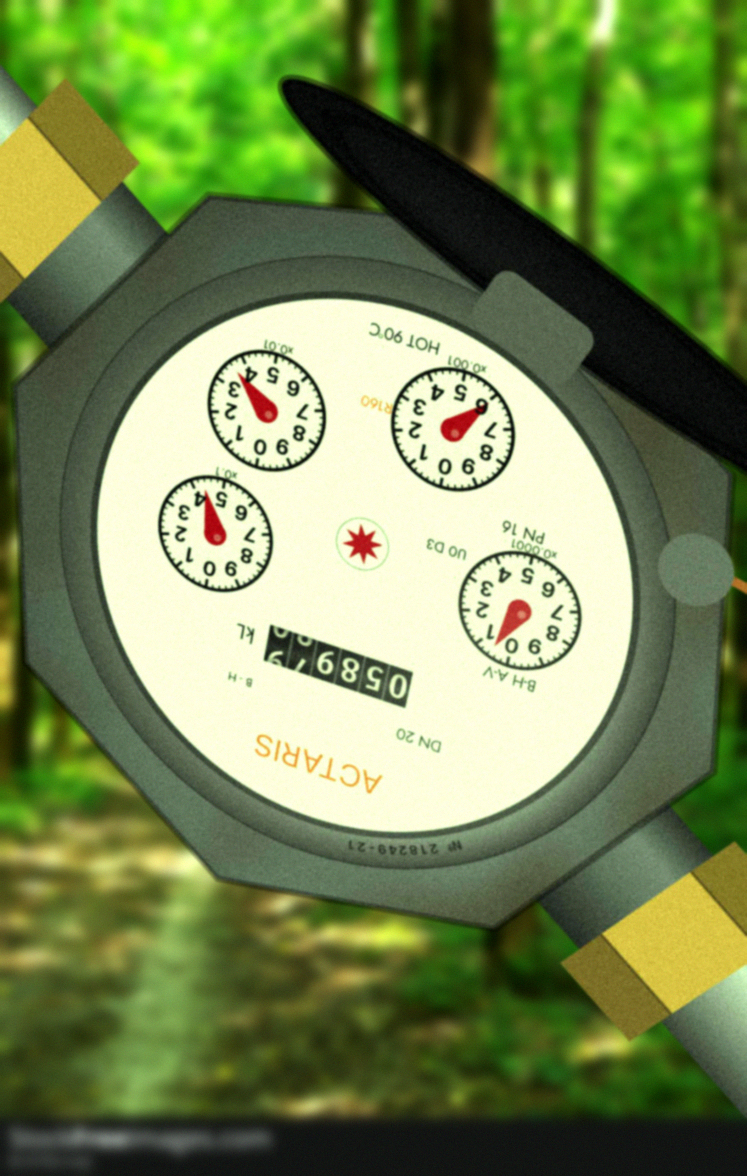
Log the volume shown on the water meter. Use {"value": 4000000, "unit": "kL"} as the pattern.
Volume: {"value": 58979.4360, "unit": "kL"}
